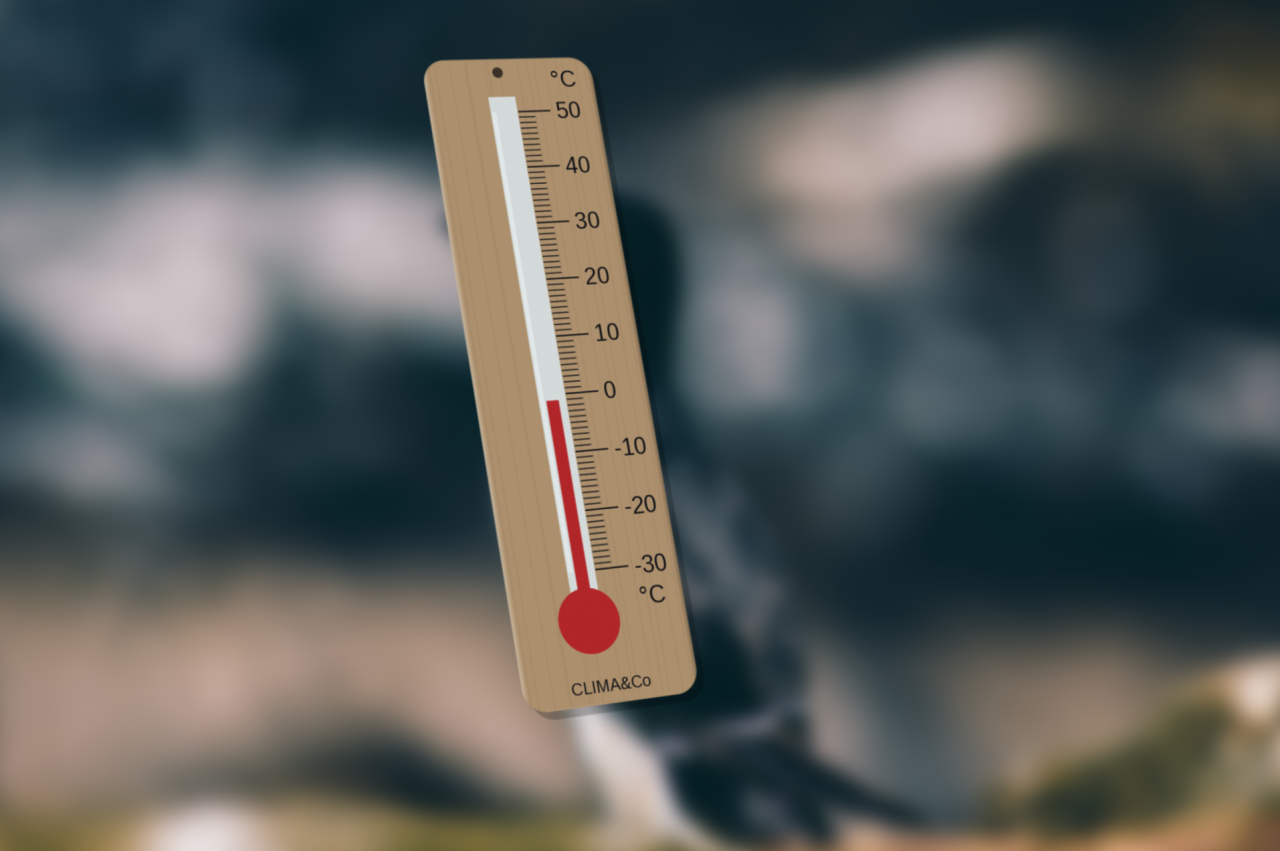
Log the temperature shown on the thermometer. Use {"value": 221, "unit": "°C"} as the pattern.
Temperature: {"value": -1, "unit": "°C"}
